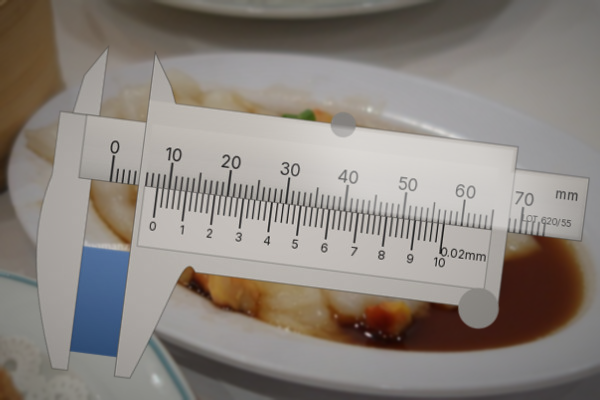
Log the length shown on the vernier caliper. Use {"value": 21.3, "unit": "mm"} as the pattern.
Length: {"value": 8.0, "unit": "mm"}
